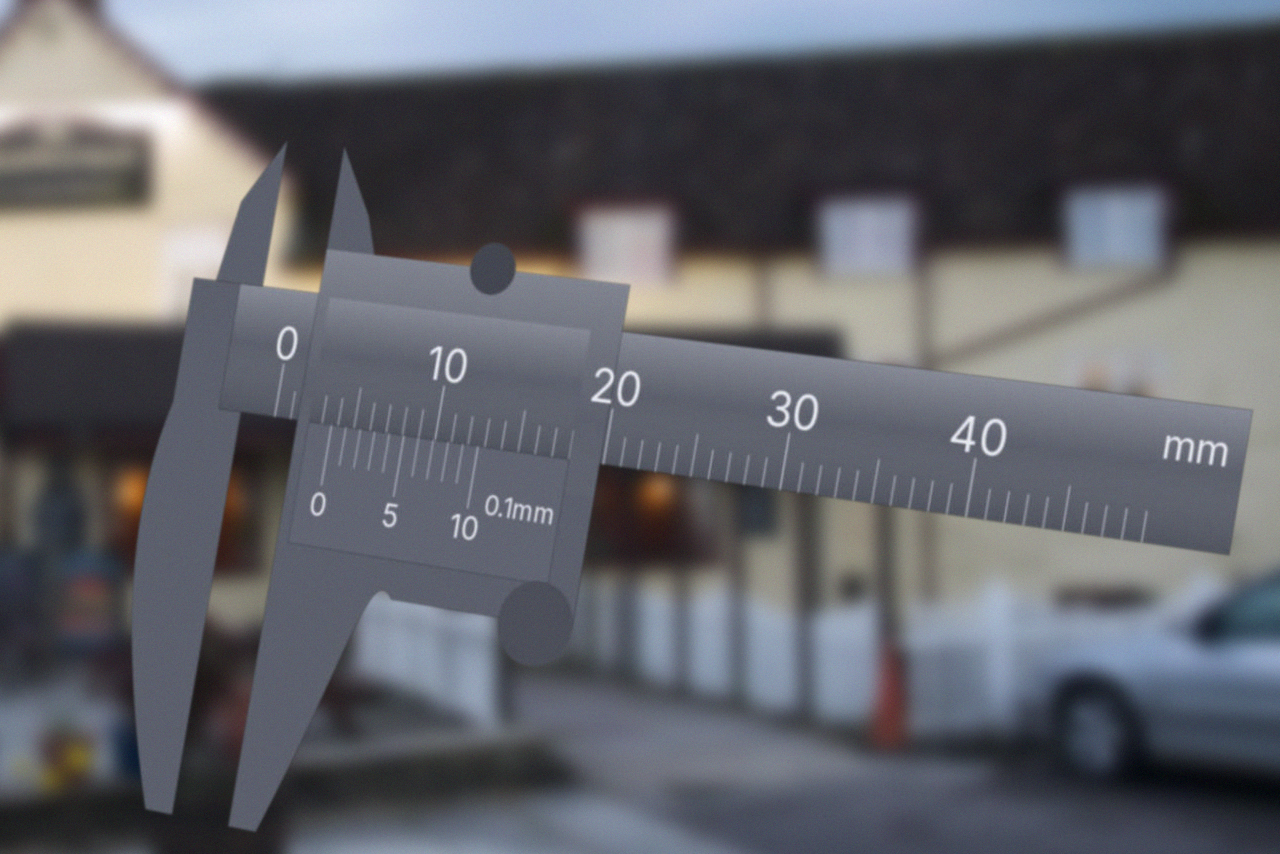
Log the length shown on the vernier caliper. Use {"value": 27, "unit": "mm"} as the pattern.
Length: {"value": 3.6, "unit": "mm"}
